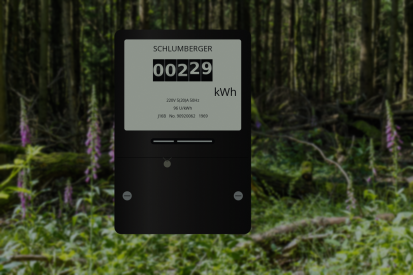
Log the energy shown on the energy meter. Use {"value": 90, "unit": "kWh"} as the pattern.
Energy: {"value": 229, "unit": "kWh"}
